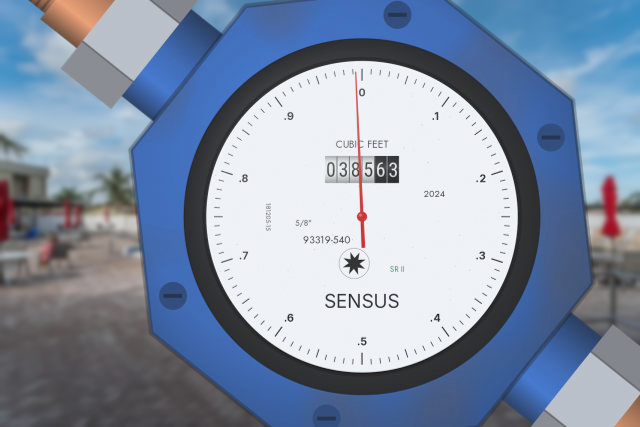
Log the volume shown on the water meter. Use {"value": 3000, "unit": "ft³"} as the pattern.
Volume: {"value": 38562.99, "unit": "ft³"}
